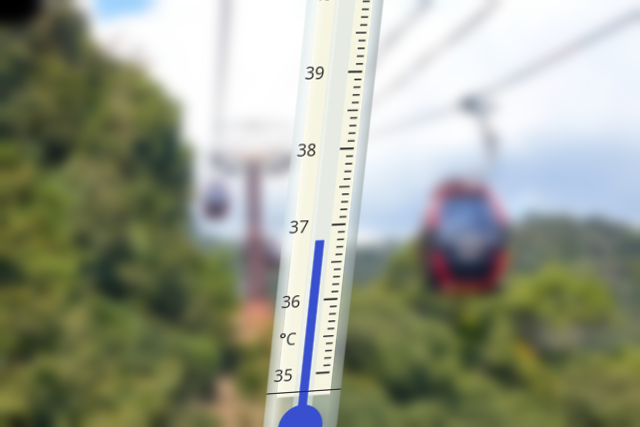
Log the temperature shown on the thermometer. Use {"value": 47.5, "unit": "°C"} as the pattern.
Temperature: {"value": 36.8, "unit": "°C"}
